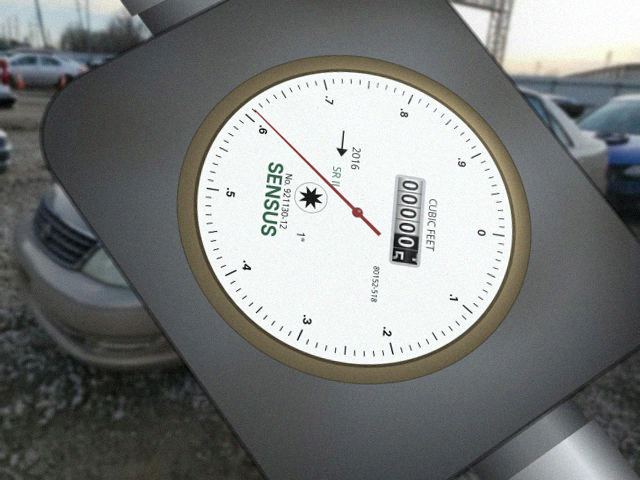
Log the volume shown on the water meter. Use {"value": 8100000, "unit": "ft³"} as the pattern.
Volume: {"value": 4.61, "unit": "ft³"}
